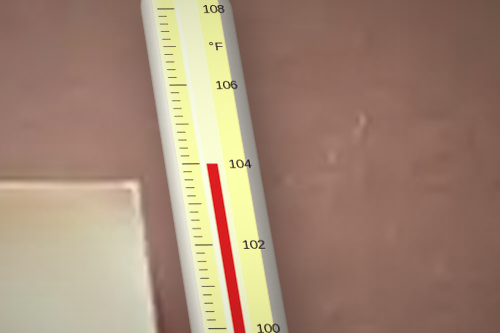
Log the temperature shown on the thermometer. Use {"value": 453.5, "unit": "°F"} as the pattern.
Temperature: {"value": 104, "unit": "°F"}
